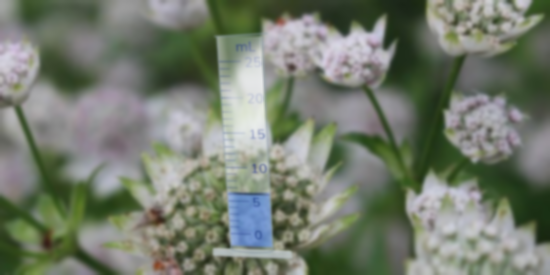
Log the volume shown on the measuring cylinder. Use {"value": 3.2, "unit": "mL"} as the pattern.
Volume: {"value": 6, "unit": "mL"}
